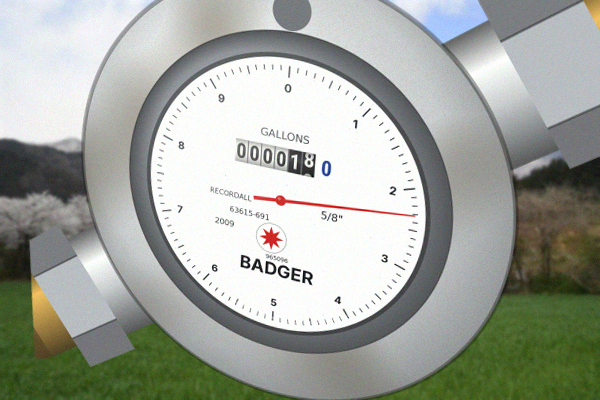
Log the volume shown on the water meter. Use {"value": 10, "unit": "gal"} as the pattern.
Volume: {"value": 182.3, "unit": "gal"}
